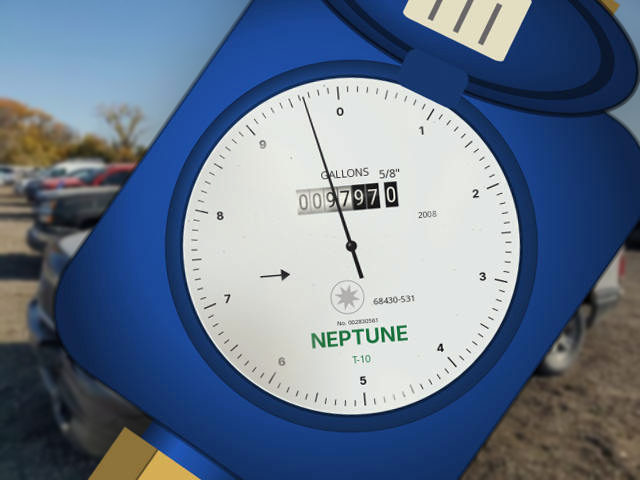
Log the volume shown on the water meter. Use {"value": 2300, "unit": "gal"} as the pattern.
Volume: {"value": 97969.6, "unit": "gal"}
